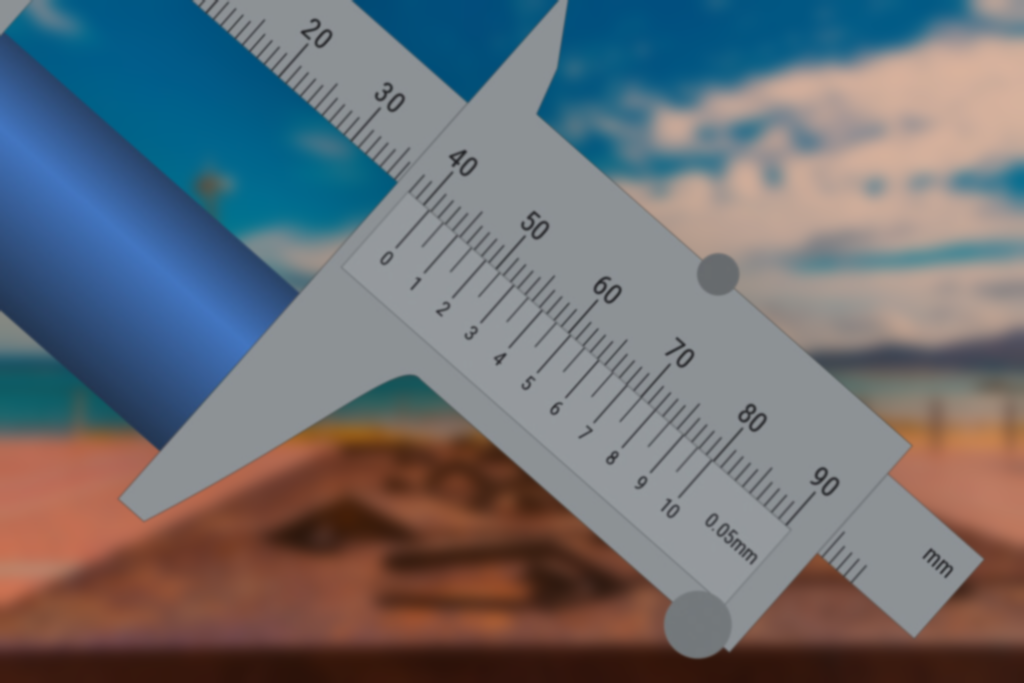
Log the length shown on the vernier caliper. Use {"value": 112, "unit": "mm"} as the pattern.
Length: {"value": 40.8, "unit": "mm"}
